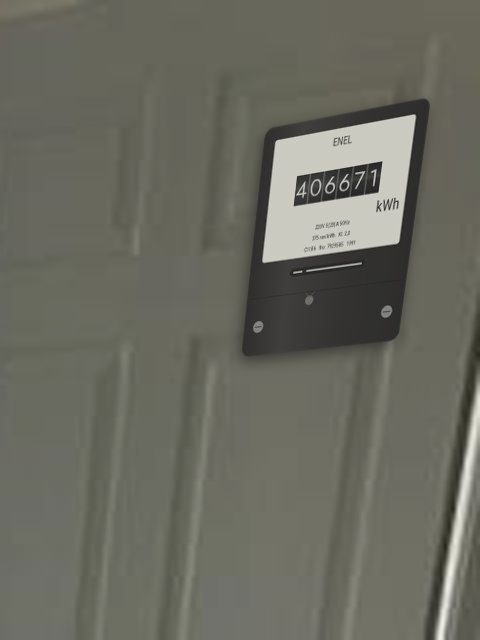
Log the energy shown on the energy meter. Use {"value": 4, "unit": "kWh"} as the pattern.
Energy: {"value": 406671, "unit": "kWh"}
